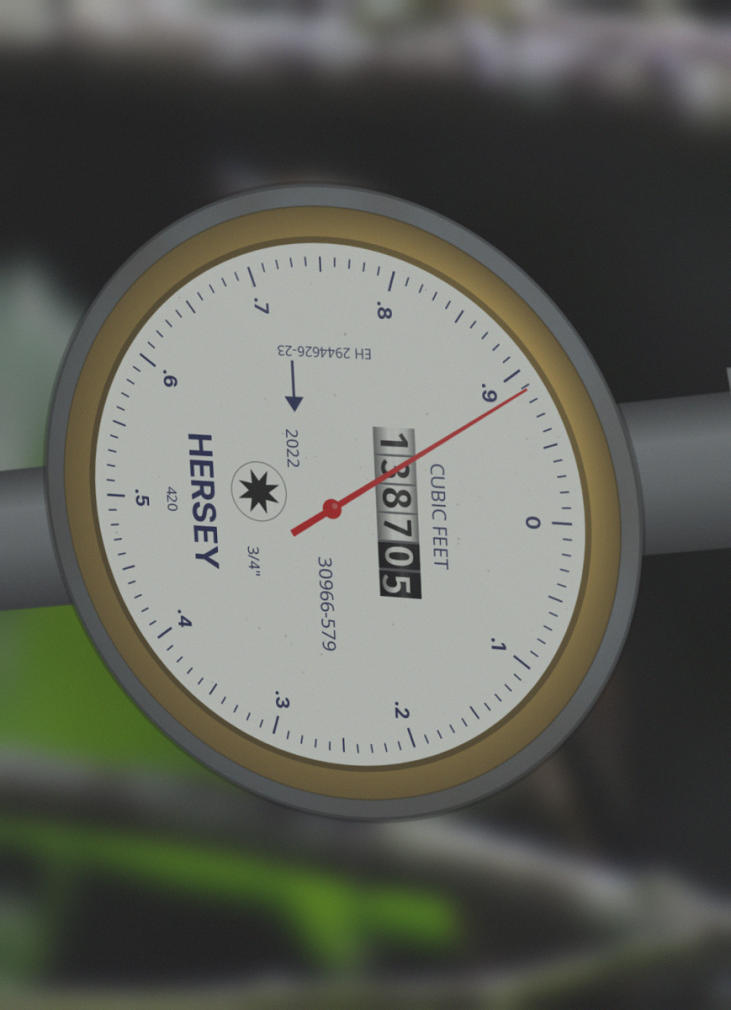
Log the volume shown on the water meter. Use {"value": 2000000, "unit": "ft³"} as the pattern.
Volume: {"value": 138704.91, "unit": "ft³"}
